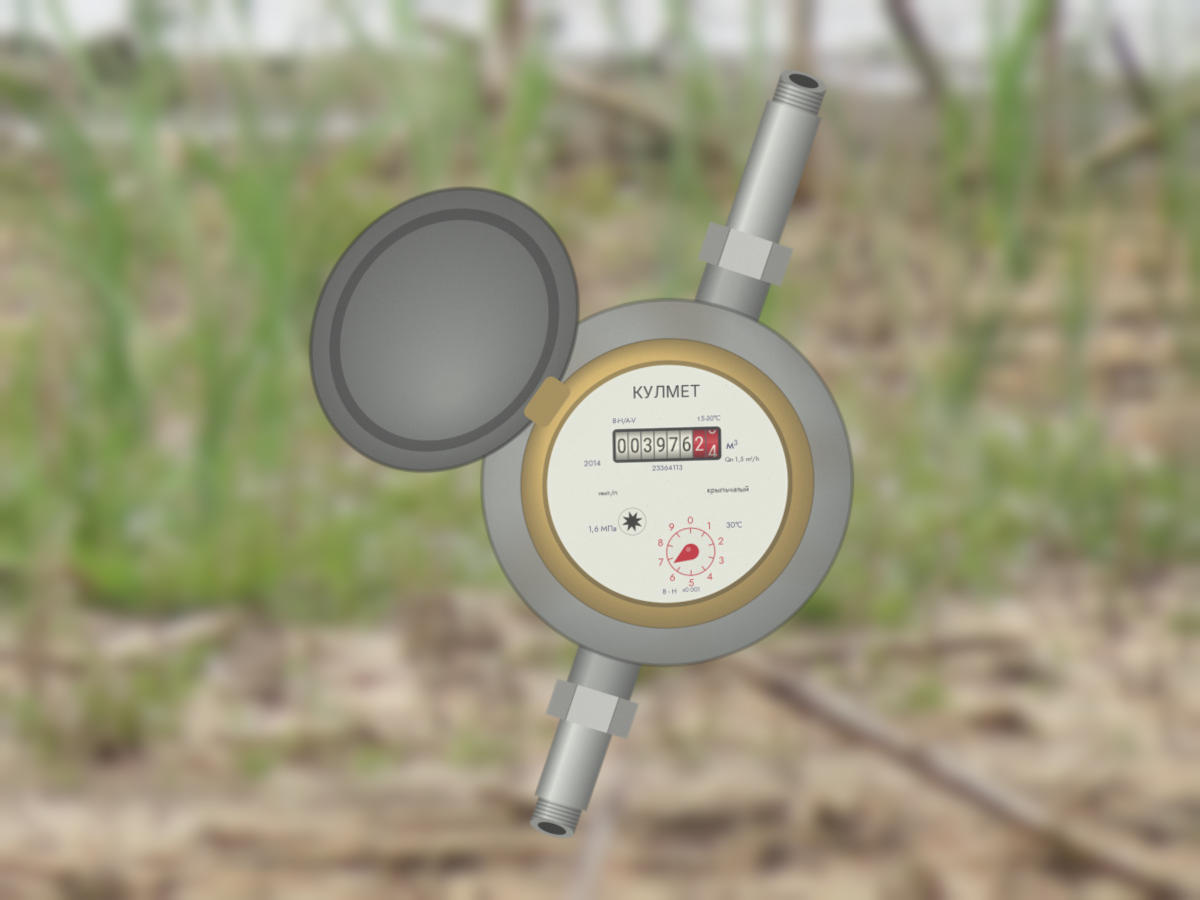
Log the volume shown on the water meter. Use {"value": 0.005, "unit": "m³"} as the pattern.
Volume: {"value": 3976.236, "unit": "m³"}
